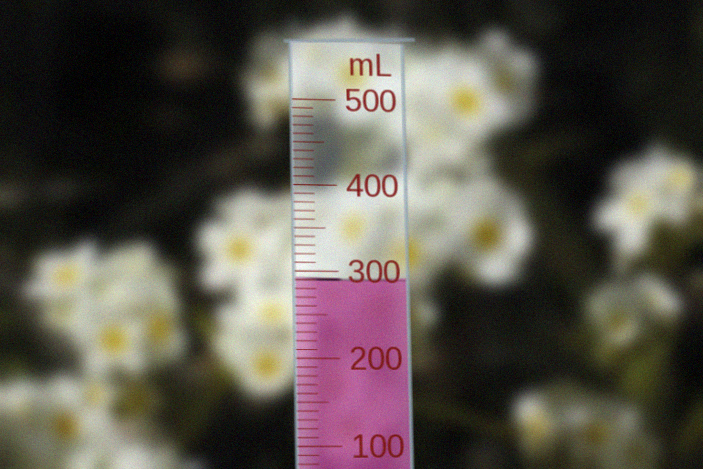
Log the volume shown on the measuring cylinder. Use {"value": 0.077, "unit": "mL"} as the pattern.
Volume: {"value": 290, "unit": "mL"}
